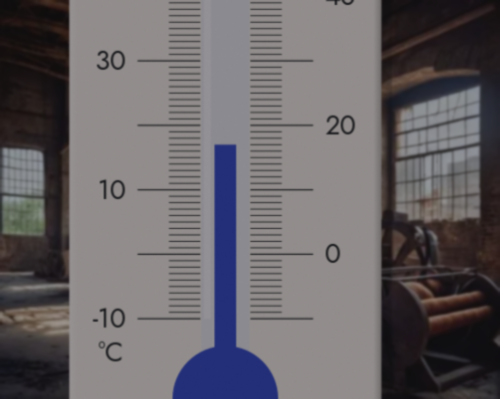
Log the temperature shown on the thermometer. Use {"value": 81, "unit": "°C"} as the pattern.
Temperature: {"value": 17, "unit": "°C"}
